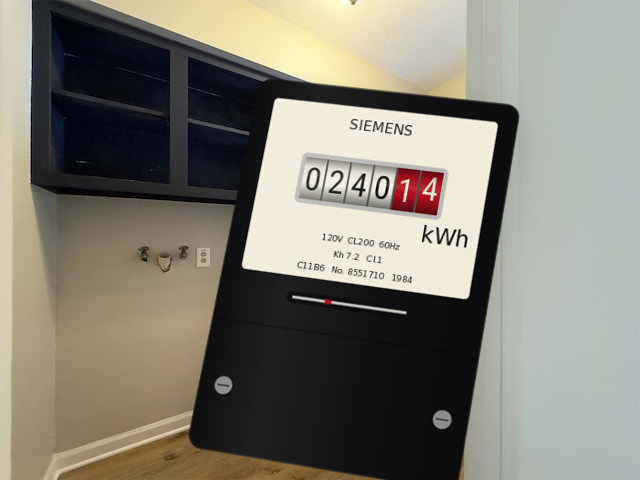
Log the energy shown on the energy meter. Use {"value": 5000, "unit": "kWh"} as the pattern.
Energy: {"value": 240.14, "unit": "kWh"}
